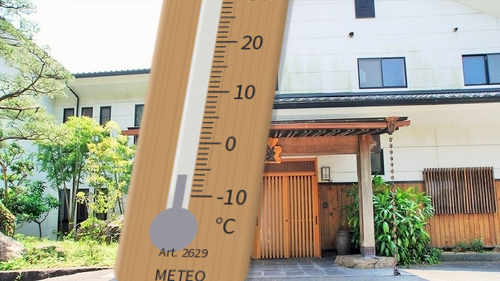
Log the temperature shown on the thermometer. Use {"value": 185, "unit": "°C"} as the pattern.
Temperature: {"value": -6, "unit": "°C"}
